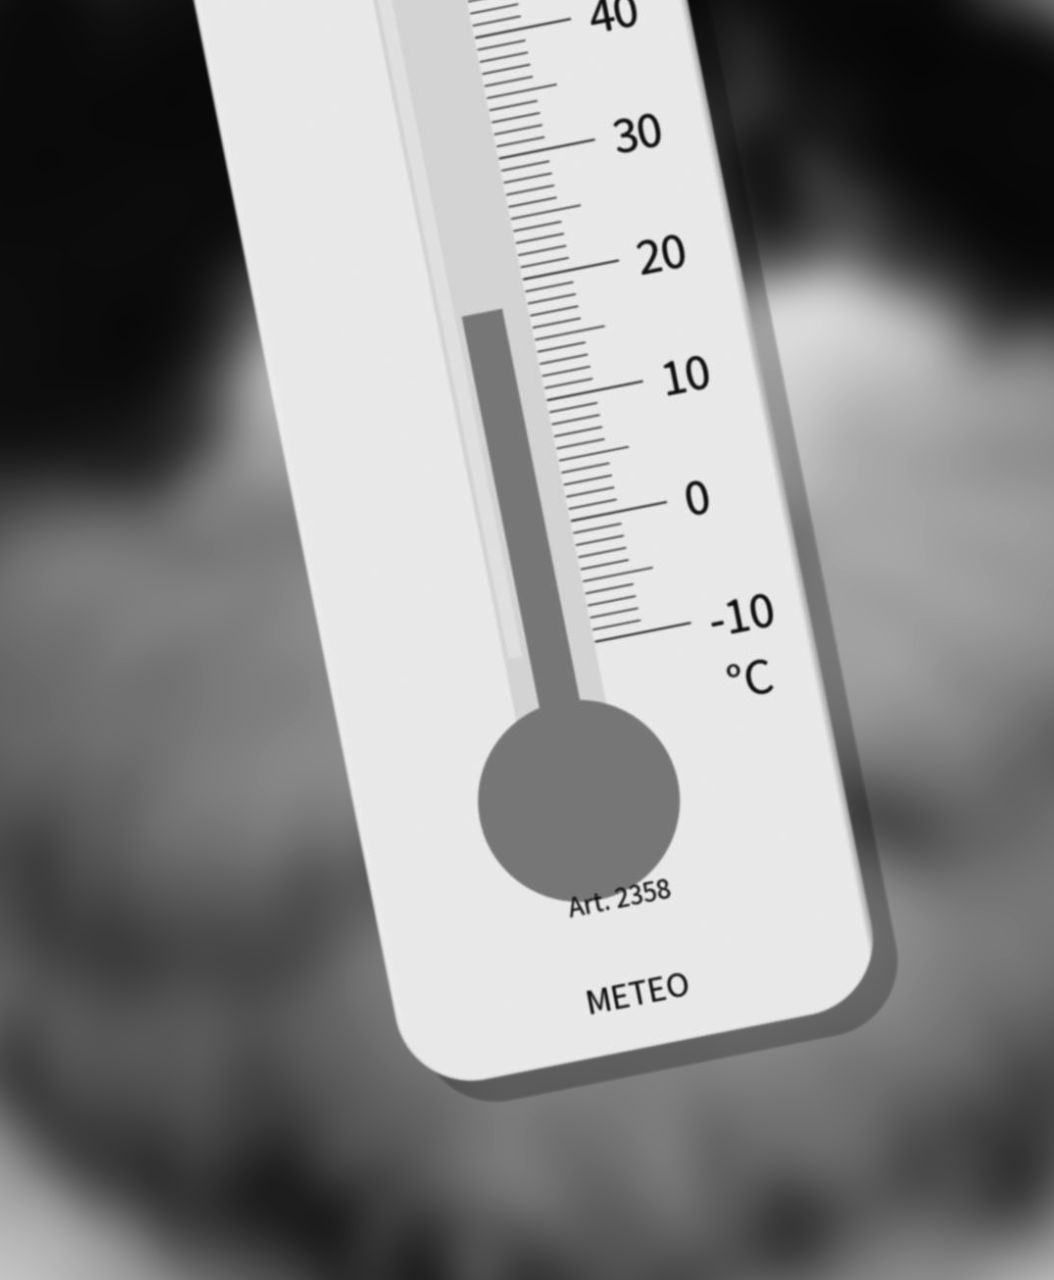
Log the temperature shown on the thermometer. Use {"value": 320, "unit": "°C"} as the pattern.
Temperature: {"value": 18, "unit": "°C"}
